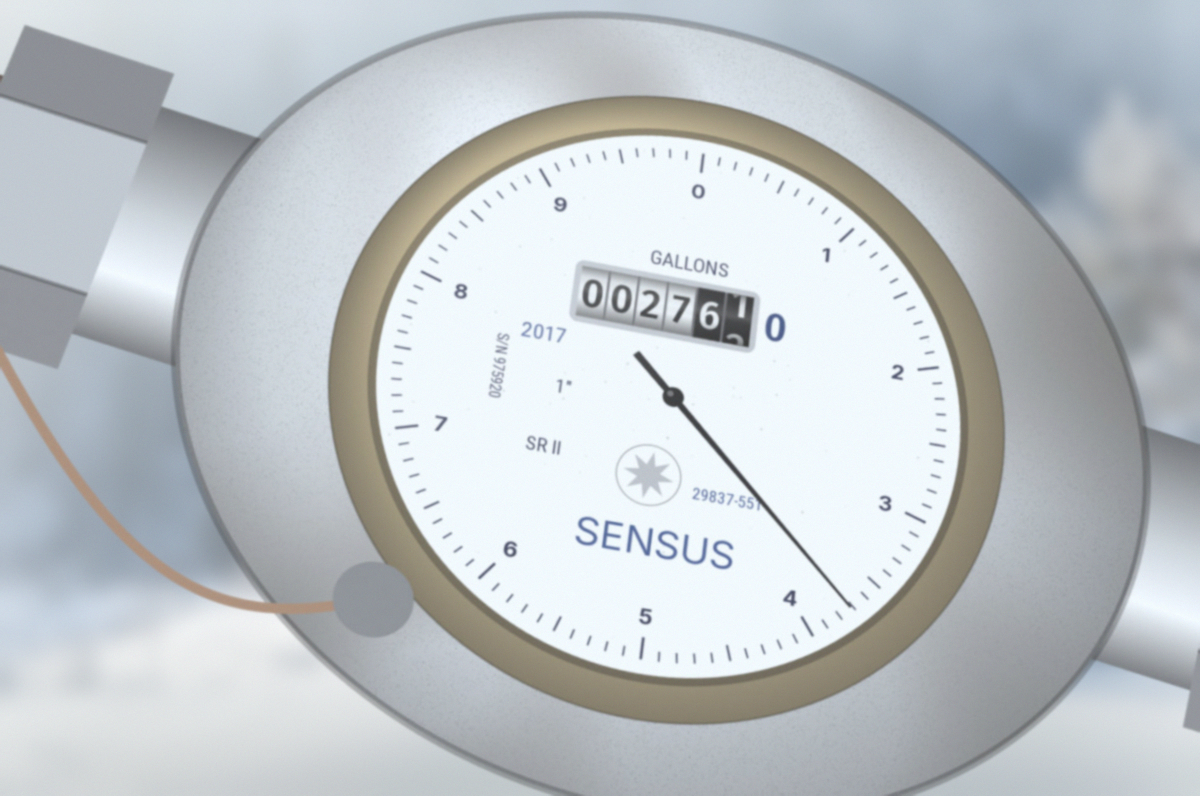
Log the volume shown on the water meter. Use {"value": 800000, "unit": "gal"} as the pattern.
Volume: {"value": 27613.7, "unit": "gal"}
